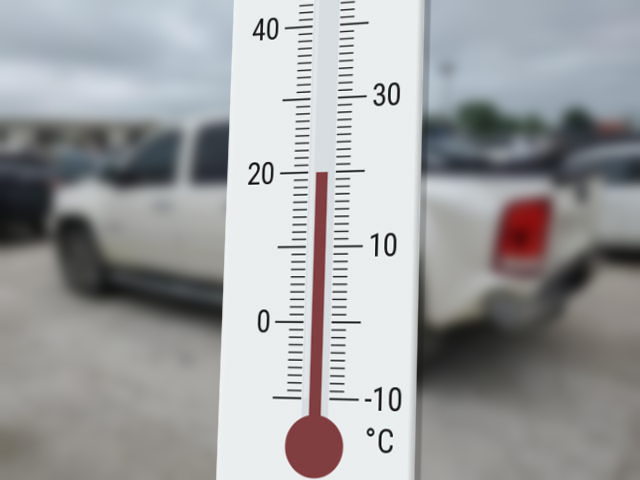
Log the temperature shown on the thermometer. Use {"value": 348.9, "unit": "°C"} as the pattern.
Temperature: {"value": 20, "unit": "°C"}
